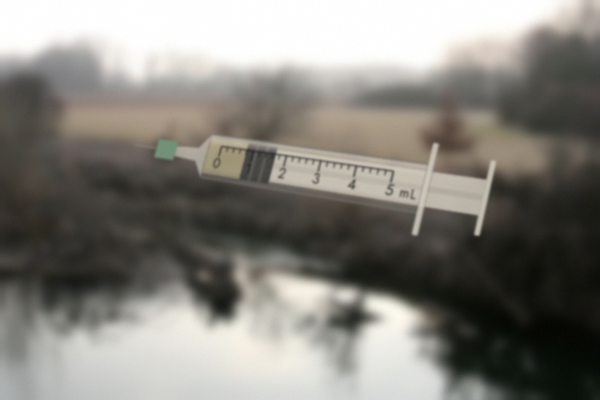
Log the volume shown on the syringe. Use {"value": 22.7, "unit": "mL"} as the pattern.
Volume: {"value": 0.8, "unit": "mL"}
